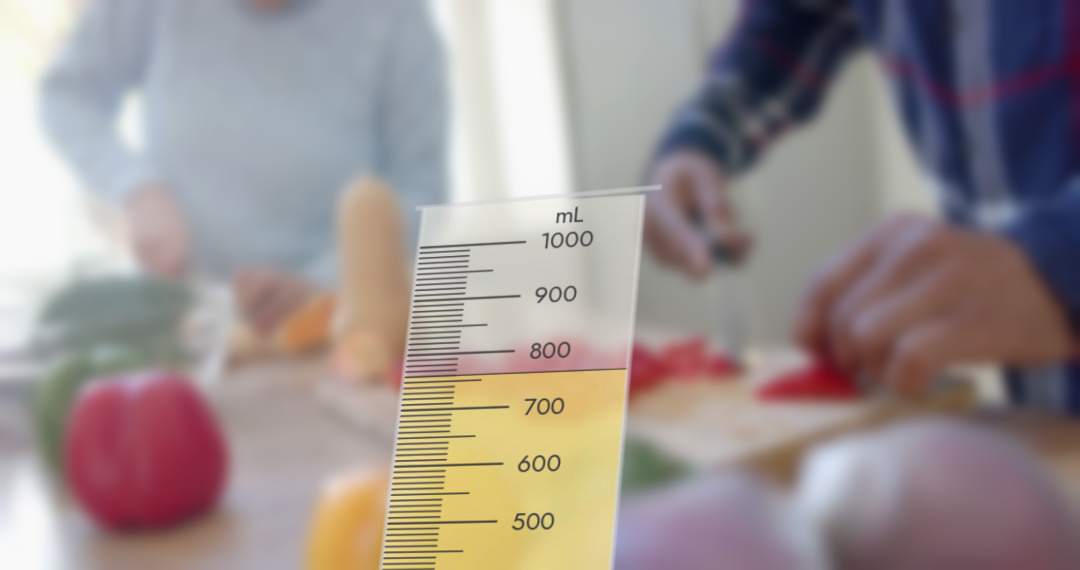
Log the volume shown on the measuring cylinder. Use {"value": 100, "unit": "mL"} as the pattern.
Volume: {"value": 760, "unit": "mL"}
